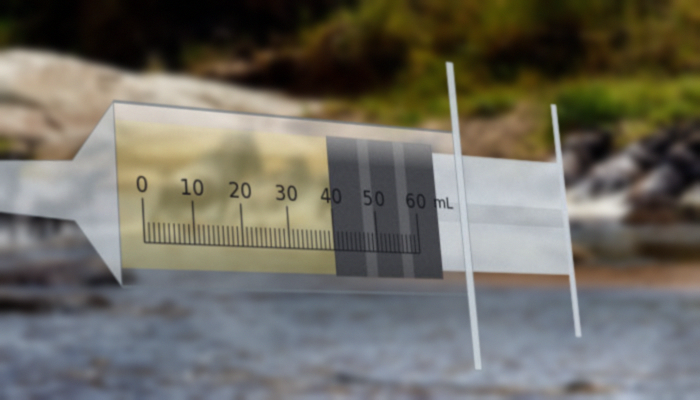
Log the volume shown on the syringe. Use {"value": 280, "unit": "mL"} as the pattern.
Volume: {"value": 40, "unit": "mL"}
